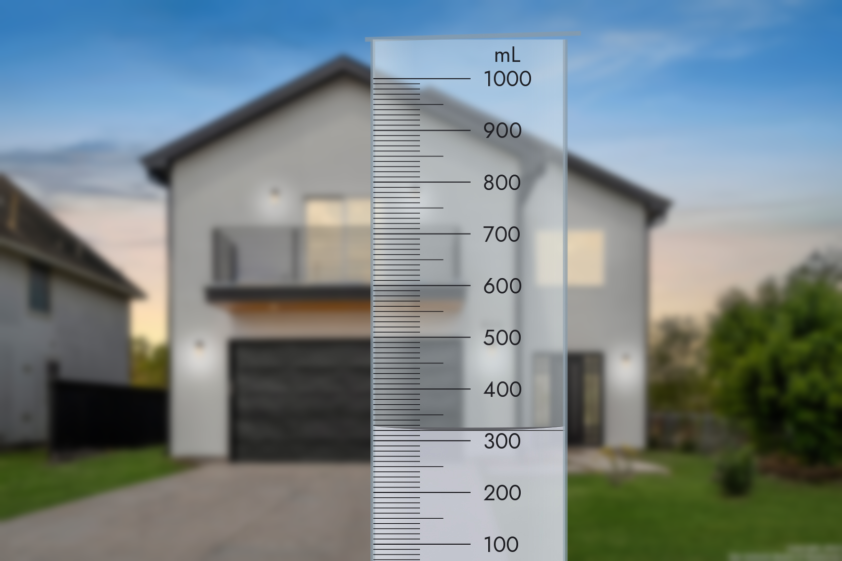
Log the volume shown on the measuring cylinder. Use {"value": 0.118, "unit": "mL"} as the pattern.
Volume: {"value": 320, "unit": "mL"}
